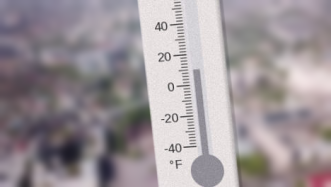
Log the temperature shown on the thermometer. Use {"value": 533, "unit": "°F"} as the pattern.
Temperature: {"value": 10, "unit": "°F"}
